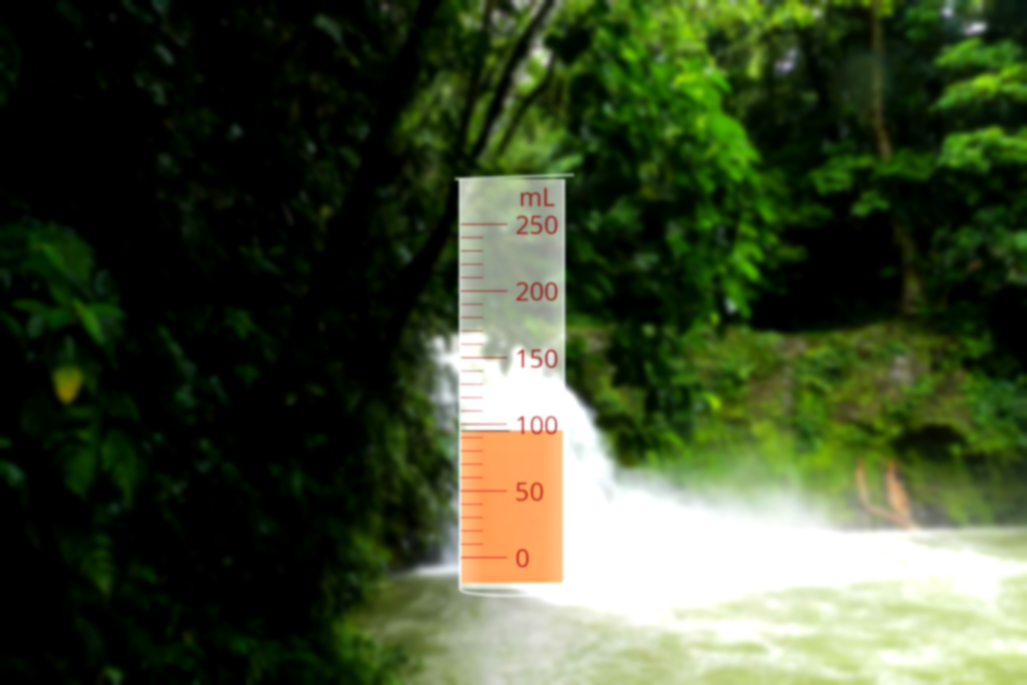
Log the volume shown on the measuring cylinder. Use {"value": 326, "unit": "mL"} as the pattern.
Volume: {"value": 95, "unit": "mL"}
